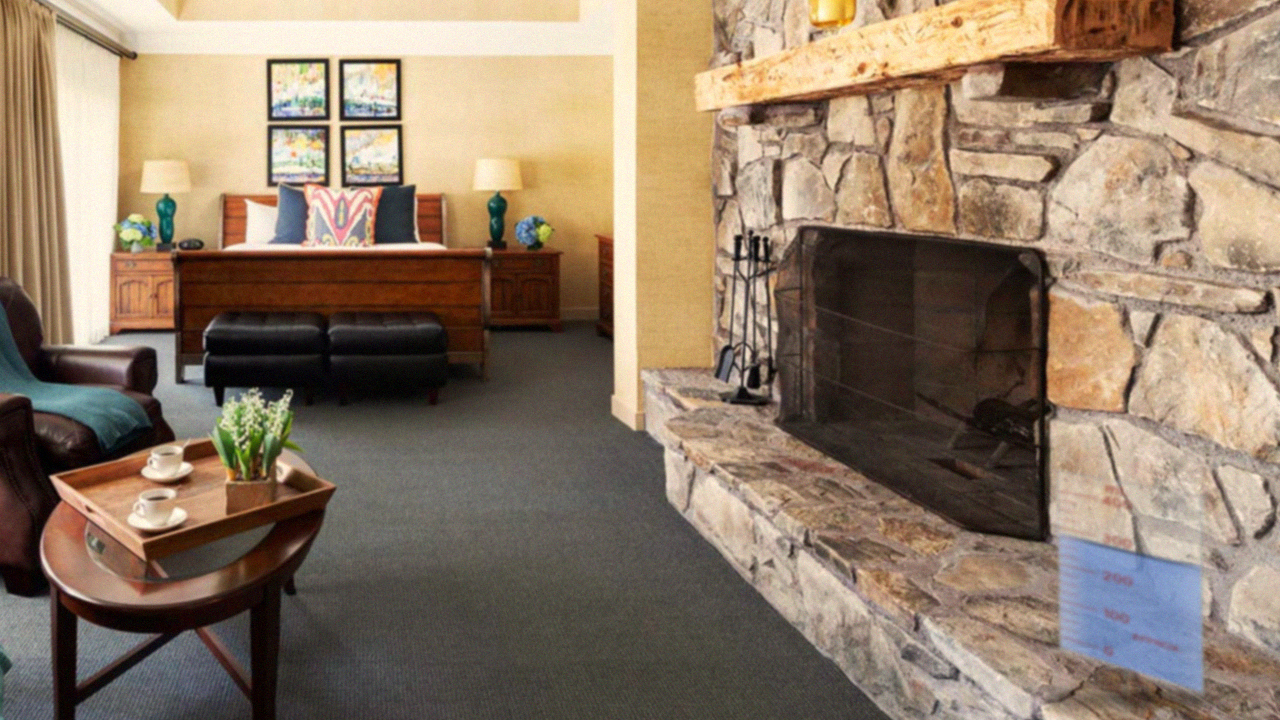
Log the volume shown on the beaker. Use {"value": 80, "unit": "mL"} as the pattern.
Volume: {"value": 275, "unit": "mL"}
